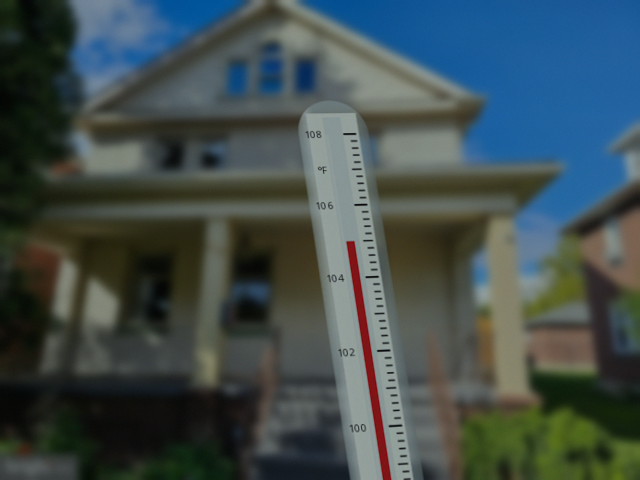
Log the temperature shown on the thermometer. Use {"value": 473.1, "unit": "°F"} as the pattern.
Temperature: {"value": 105, "unit": "°F"}
